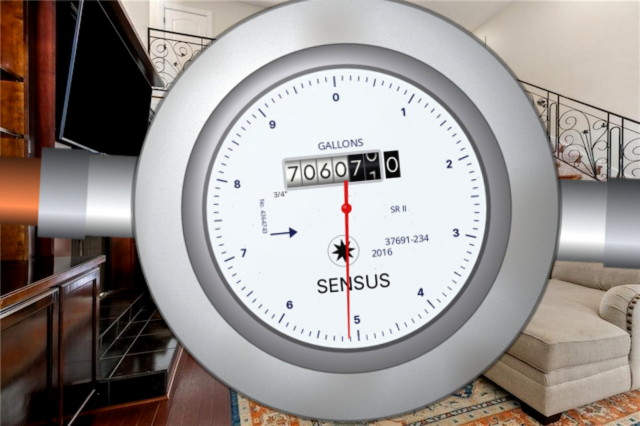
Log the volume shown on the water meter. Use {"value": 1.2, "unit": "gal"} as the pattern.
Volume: {"value": 7060705.1, "unit": "gal"}
